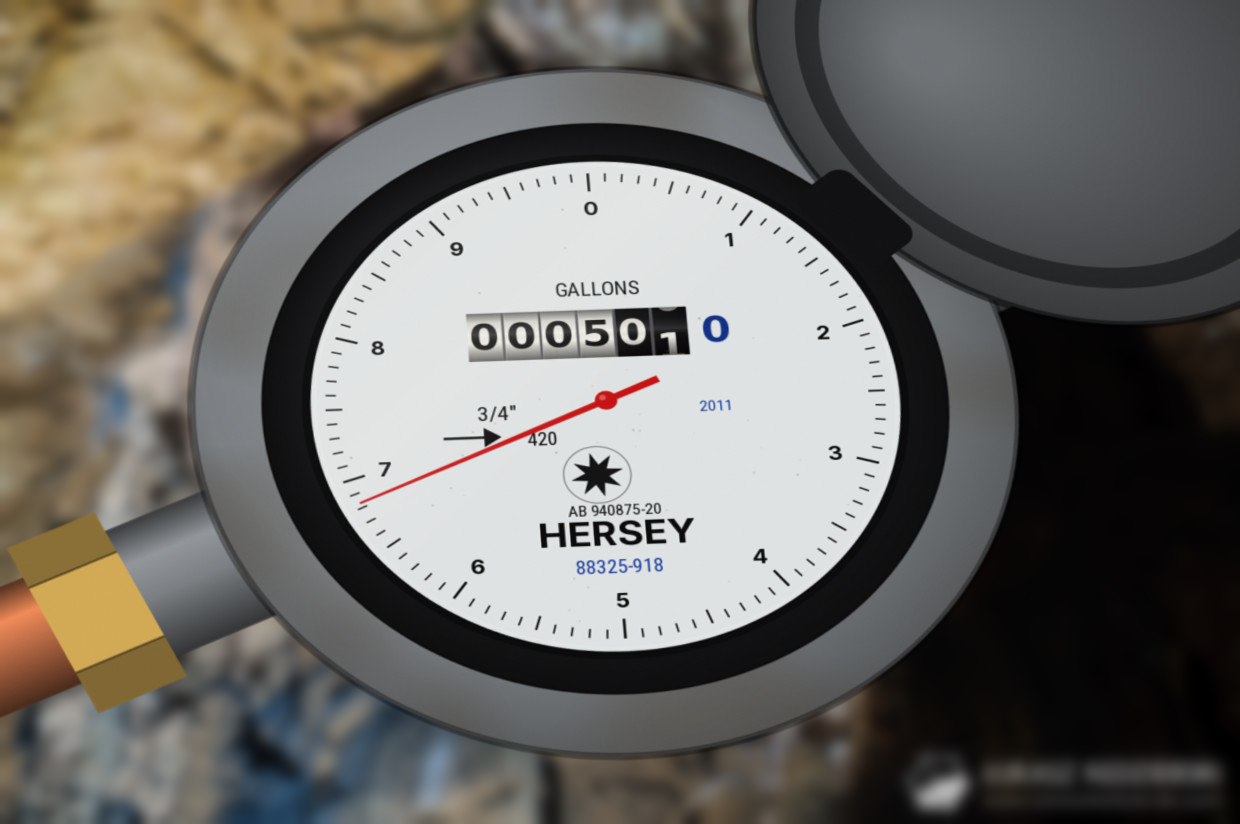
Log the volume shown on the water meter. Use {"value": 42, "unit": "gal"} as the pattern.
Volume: {"value": 5006.8, "unit": "gal"}
